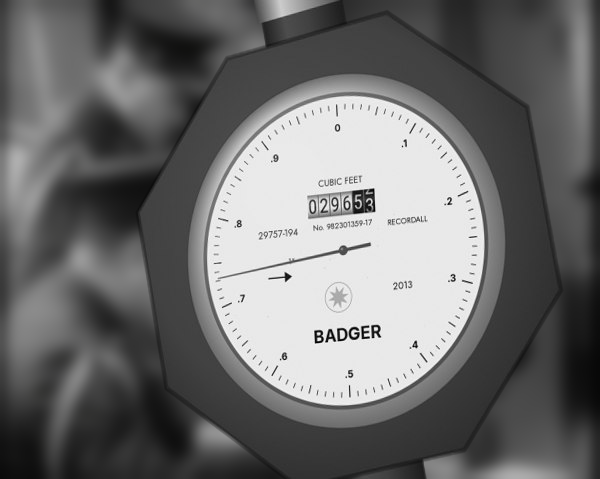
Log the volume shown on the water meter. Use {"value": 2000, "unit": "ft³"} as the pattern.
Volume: {"value": 29652.73, "unit": "ft³"}
